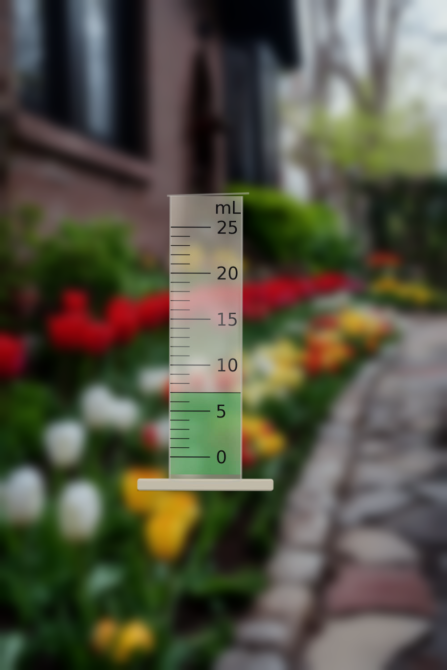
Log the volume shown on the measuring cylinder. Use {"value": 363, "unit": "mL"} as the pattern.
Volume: {"value": 7, "unit": "mL"}
